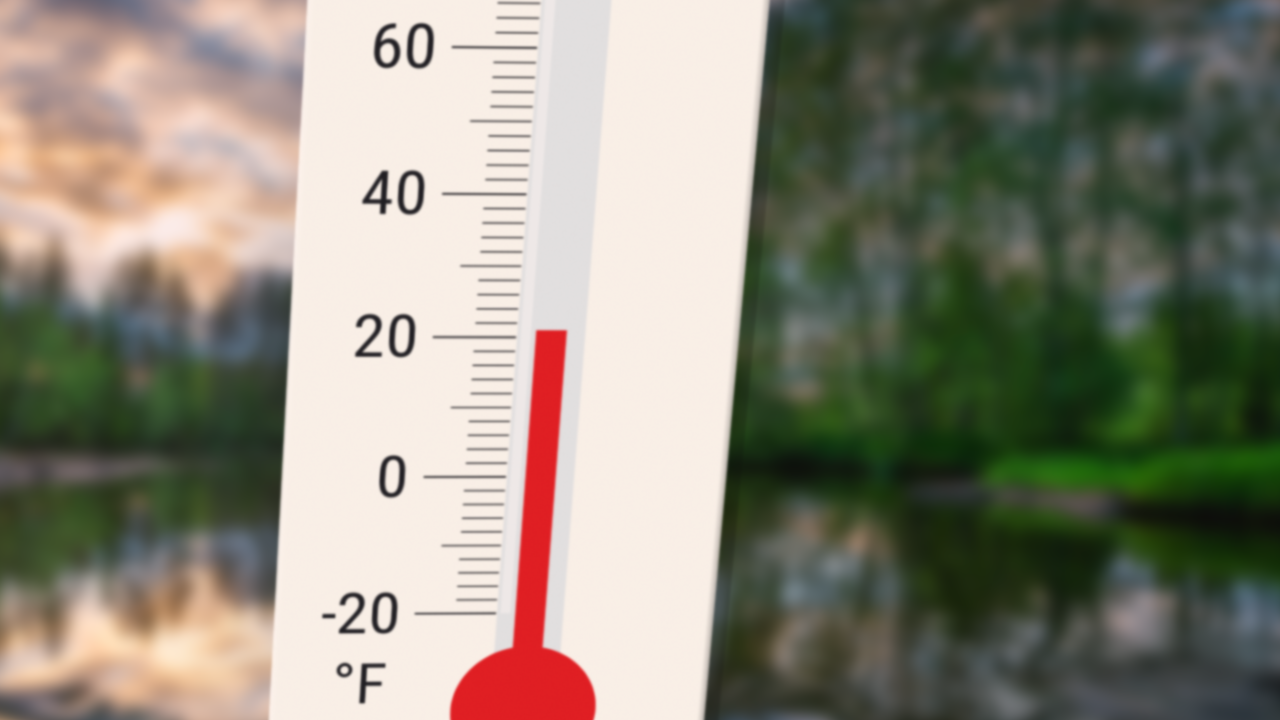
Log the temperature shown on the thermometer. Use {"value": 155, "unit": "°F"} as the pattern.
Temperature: {"value": 21, "unit": "°F"}
